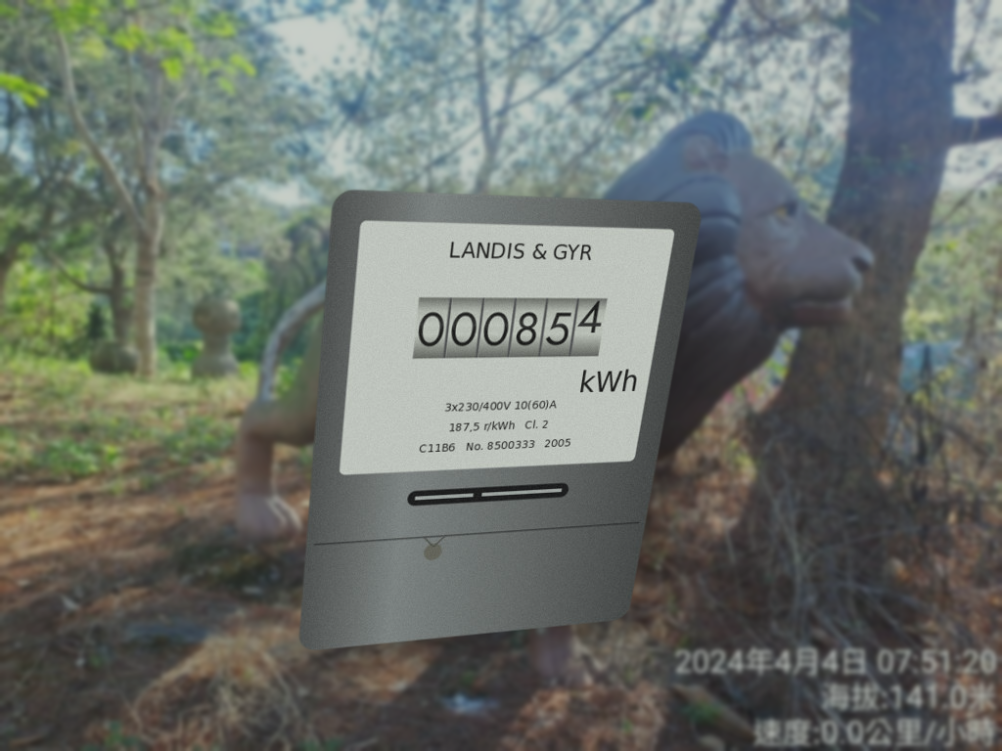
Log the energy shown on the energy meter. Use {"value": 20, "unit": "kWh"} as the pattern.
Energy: {"value": 854, "unit": "kWh"}
